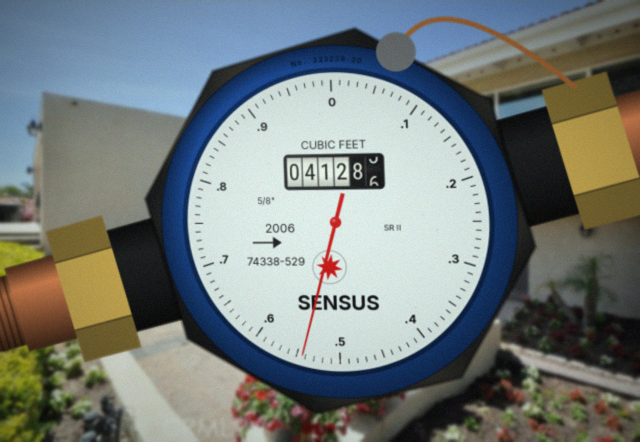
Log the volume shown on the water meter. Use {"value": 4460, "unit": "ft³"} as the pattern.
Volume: {"value": 41285.54, "unit": "ft³"}
